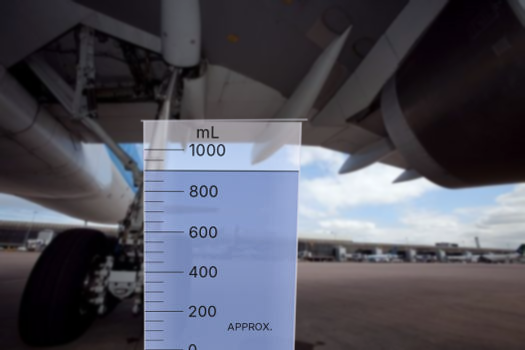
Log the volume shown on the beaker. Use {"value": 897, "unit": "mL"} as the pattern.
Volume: {"value": 900, "unit": "mL"}
